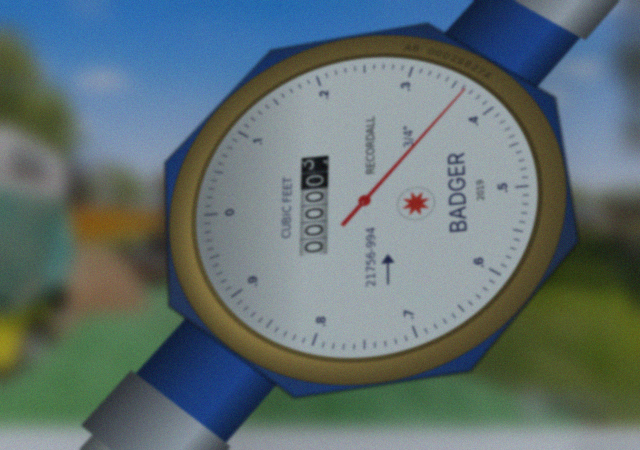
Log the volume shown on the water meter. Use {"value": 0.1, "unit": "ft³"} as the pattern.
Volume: {"value": 3.36, "unit": "ft³"}
